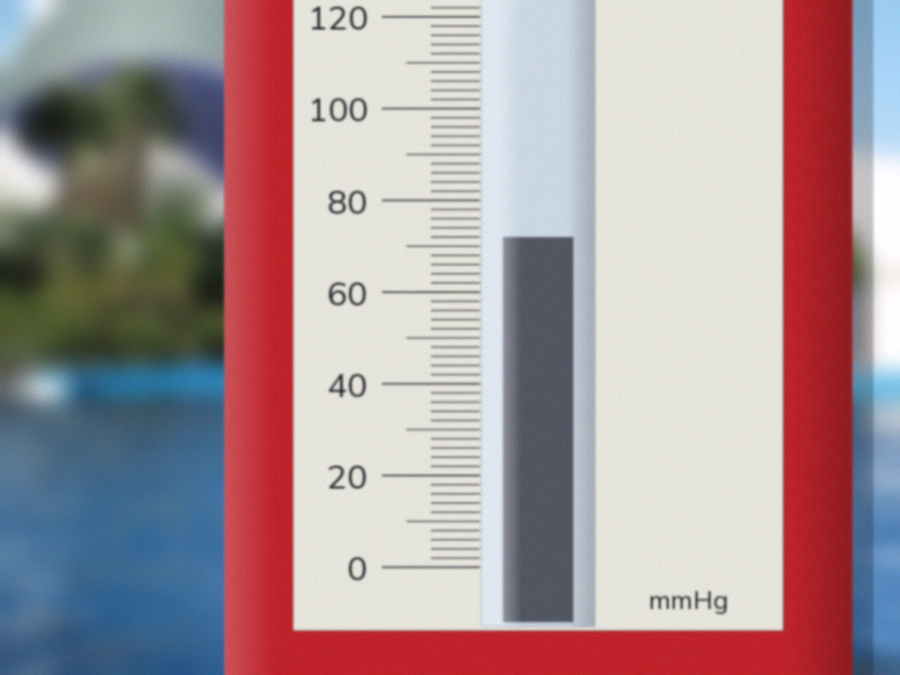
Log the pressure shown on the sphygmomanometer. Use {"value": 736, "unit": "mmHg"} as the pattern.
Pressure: {"value": 72, "unit": "mmHg"}
